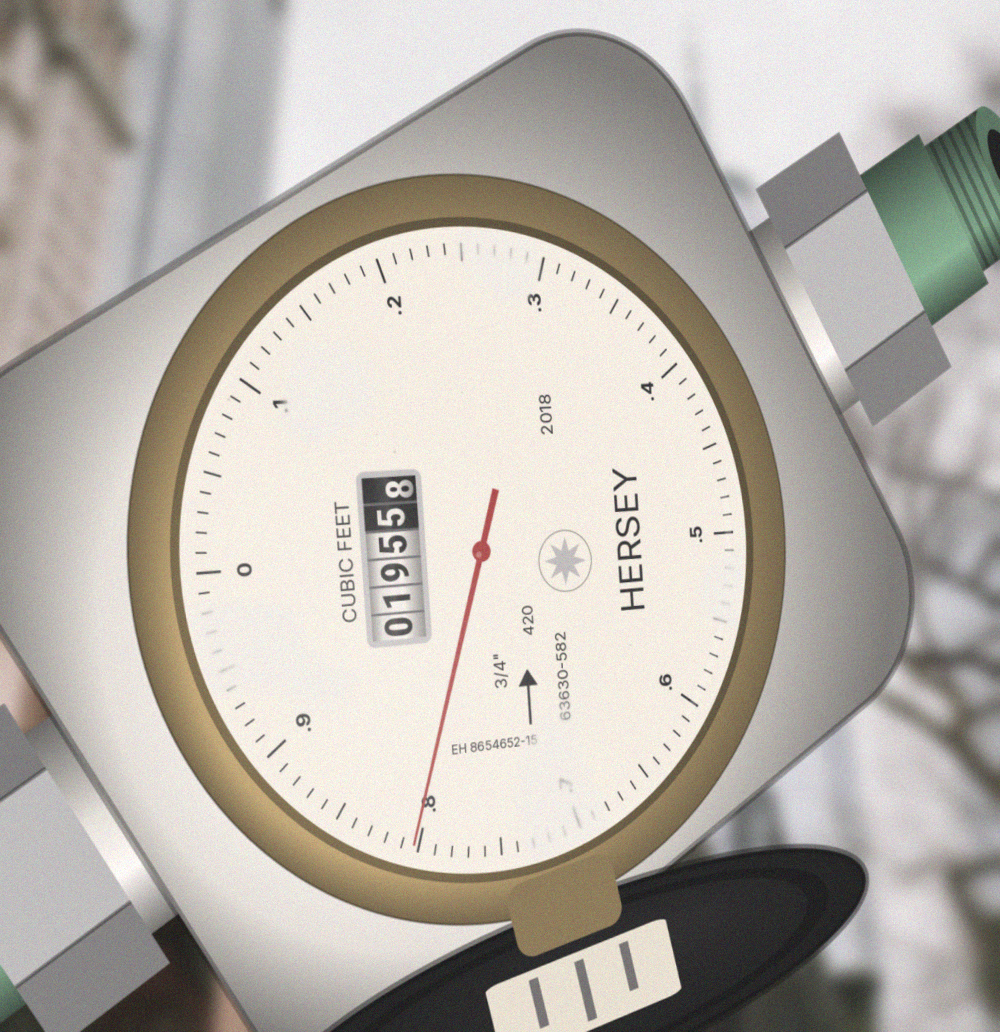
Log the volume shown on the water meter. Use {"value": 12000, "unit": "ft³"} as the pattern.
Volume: {"value": 19557.80, "unit": "ft³"}
